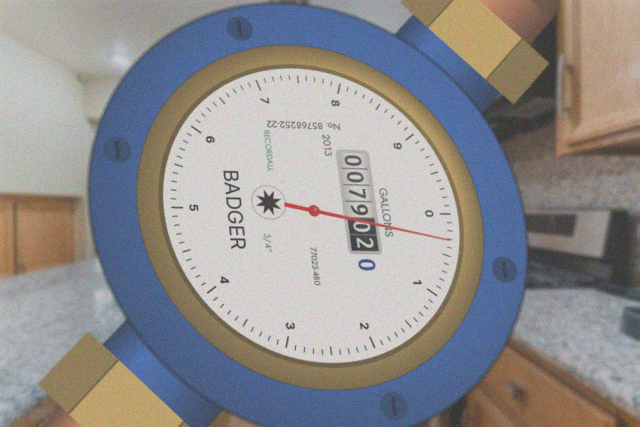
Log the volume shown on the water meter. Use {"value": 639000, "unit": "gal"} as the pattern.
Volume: {"value": 79020.3, "unit": "gal"}
